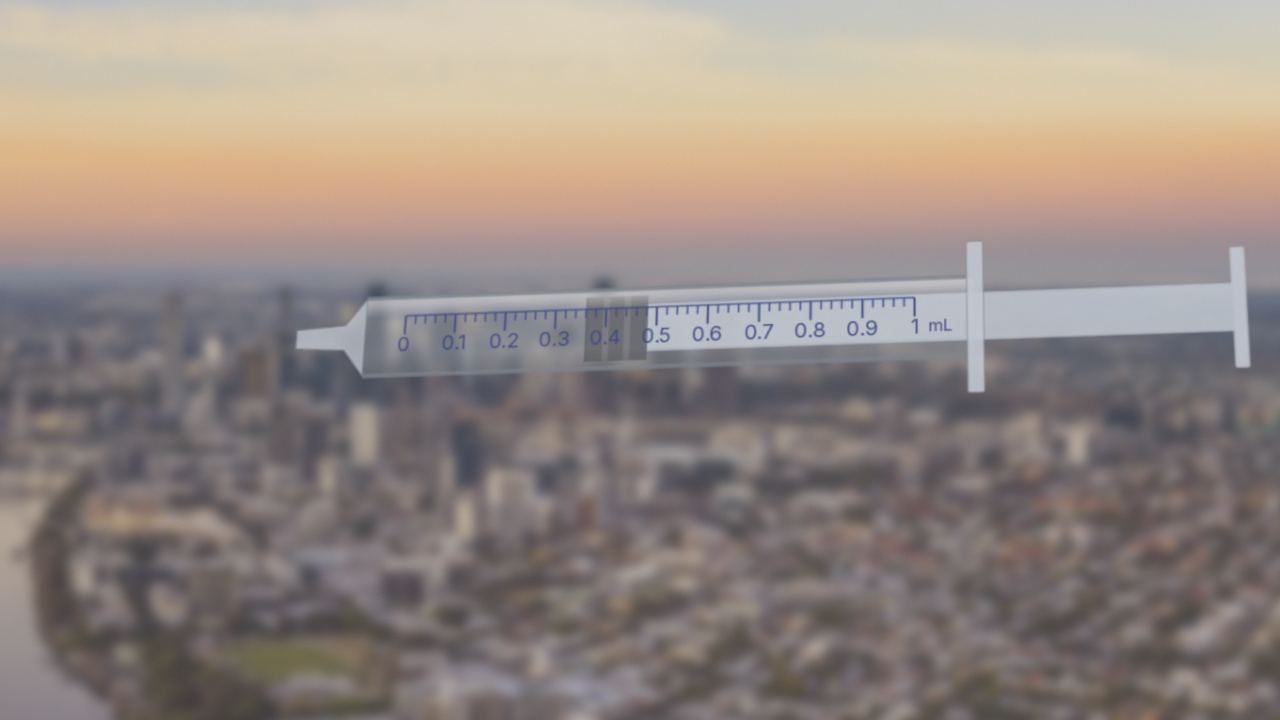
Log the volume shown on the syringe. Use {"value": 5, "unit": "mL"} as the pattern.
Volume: {"value": 0.36, "unit": "mL"}
